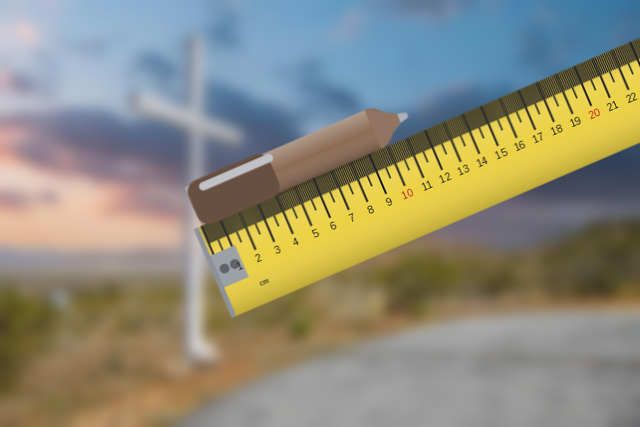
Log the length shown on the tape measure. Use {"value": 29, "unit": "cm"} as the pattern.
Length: {"value": 11.5, "unit": "cm"}
